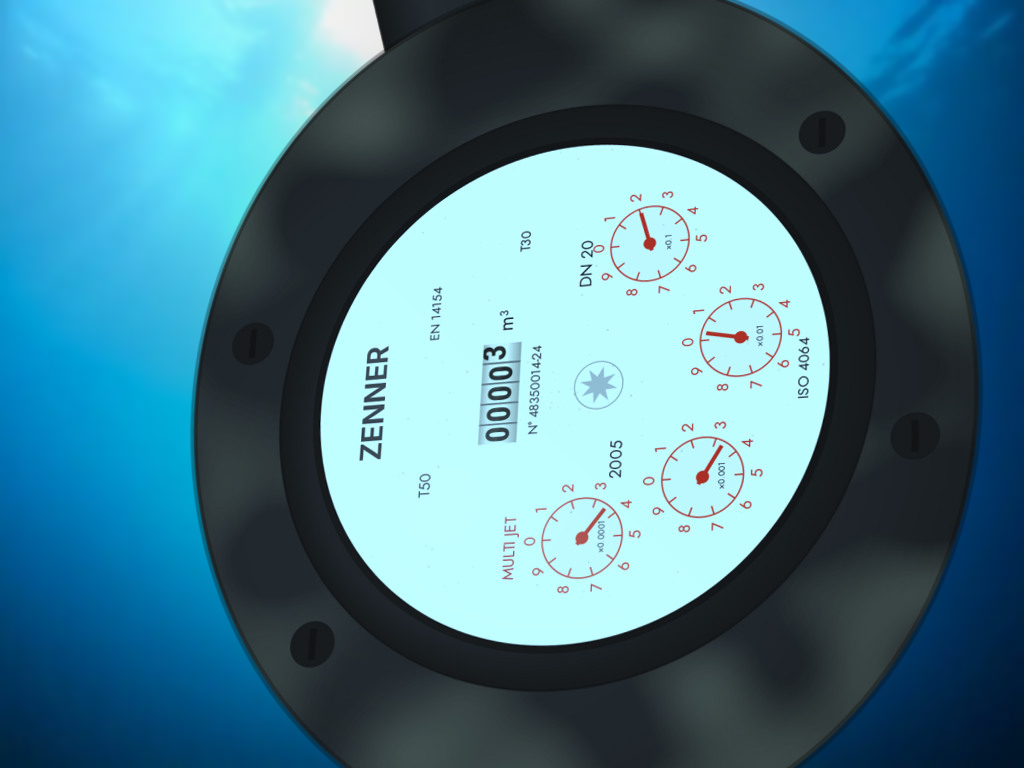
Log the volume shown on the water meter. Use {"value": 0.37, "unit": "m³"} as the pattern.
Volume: {"value": 3.2033, "unit": "m³"}
